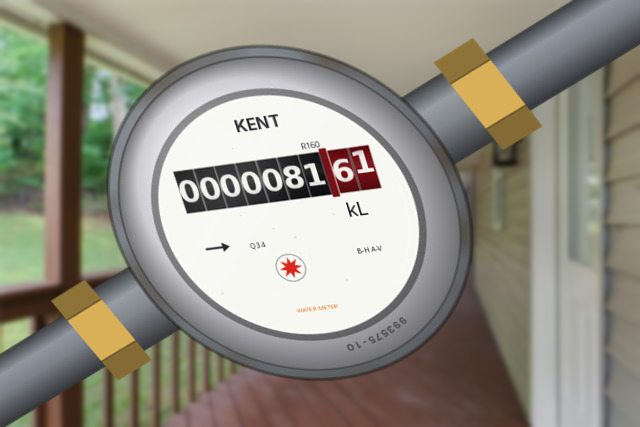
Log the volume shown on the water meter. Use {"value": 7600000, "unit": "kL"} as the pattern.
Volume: {"value": 81.61, "unit": "kL"}
